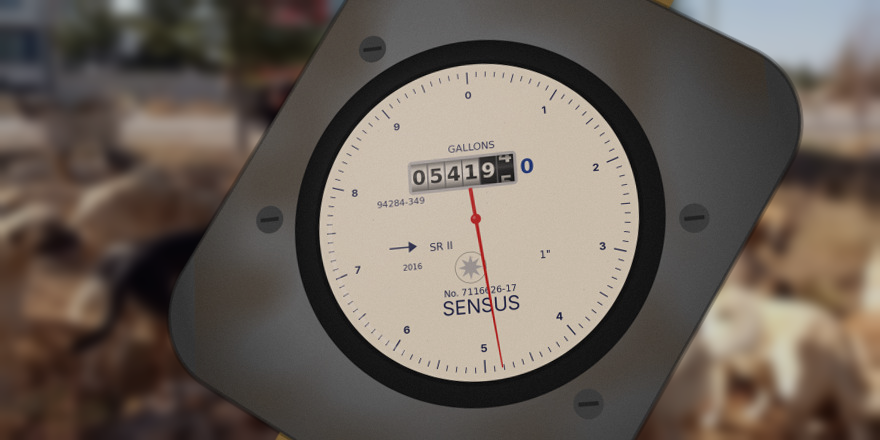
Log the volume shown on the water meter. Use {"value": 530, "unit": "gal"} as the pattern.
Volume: {"value": 541944.8, "unit": "gal"}
